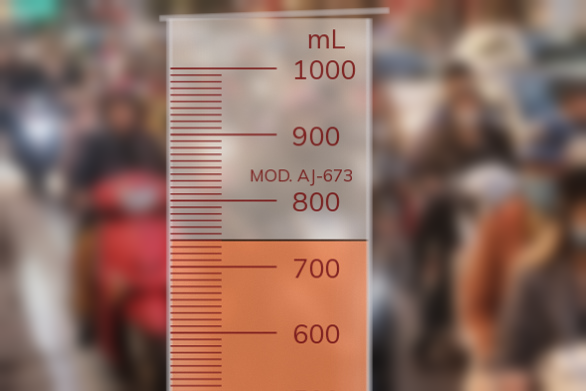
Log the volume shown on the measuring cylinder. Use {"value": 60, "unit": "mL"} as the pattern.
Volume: {"value": 740, "unit": "mL"}
